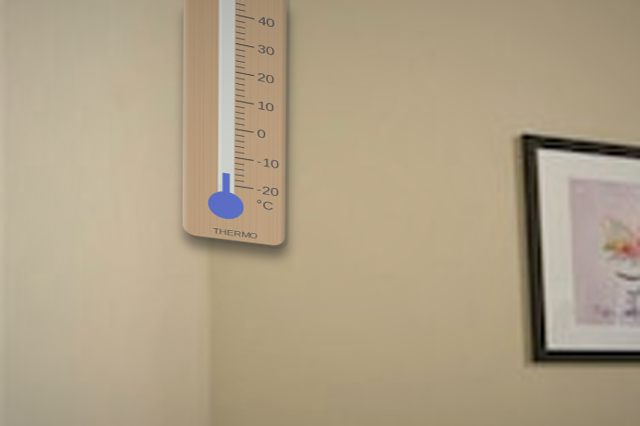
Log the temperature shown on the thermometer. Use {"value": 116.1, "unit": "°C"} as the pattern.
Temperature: {"value": -16, "unit": "°C"}
